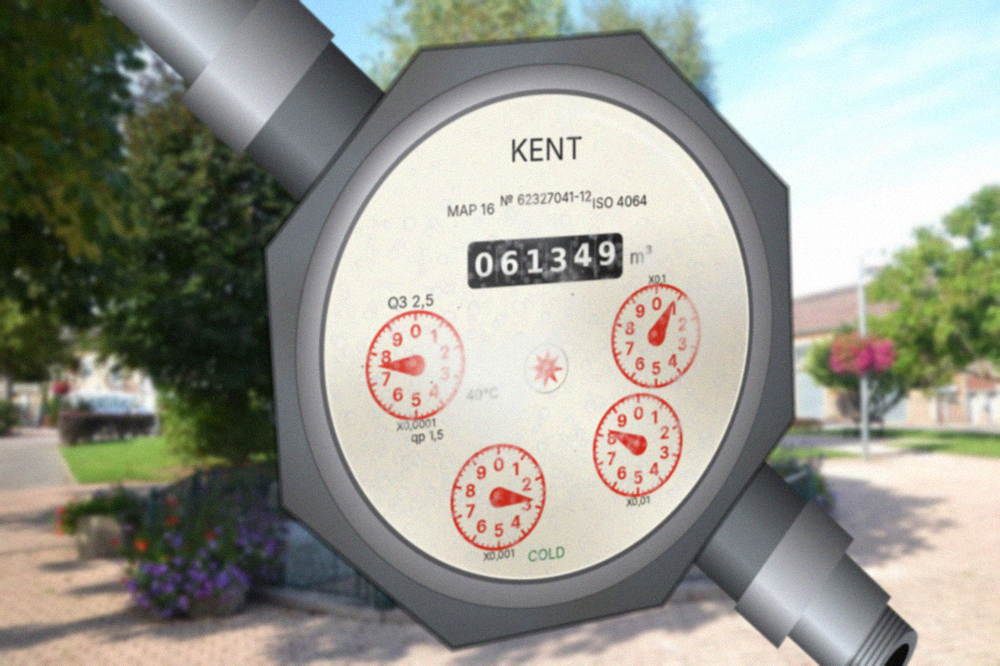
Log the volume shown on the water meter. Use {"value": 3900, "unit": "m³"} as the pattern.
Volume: {"value": 61349.0827, "unit": "m³"}
